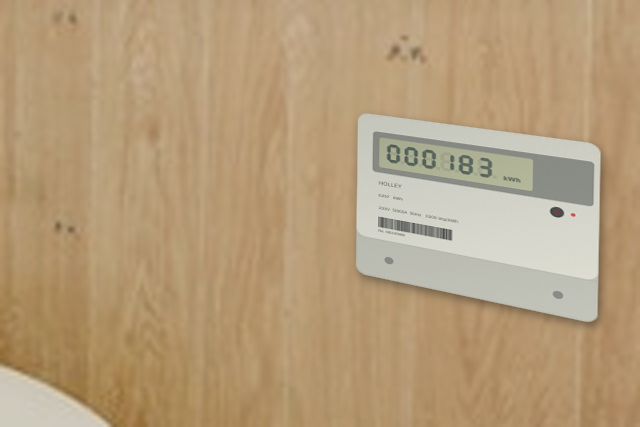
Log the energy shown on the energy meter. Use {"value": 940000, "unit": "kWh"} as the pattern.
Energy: {"value": 183, "unit": "kWh"}
